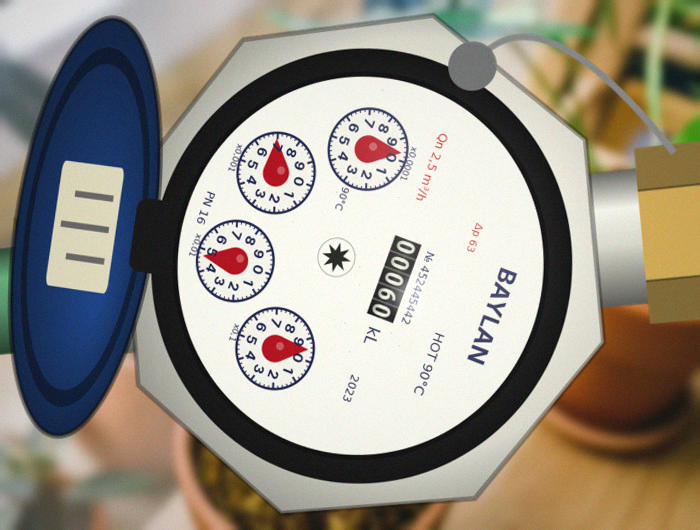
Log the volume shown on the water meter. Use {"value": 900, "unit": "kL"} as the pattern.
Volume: {"value": 59.9469, "unit": "kL"}
